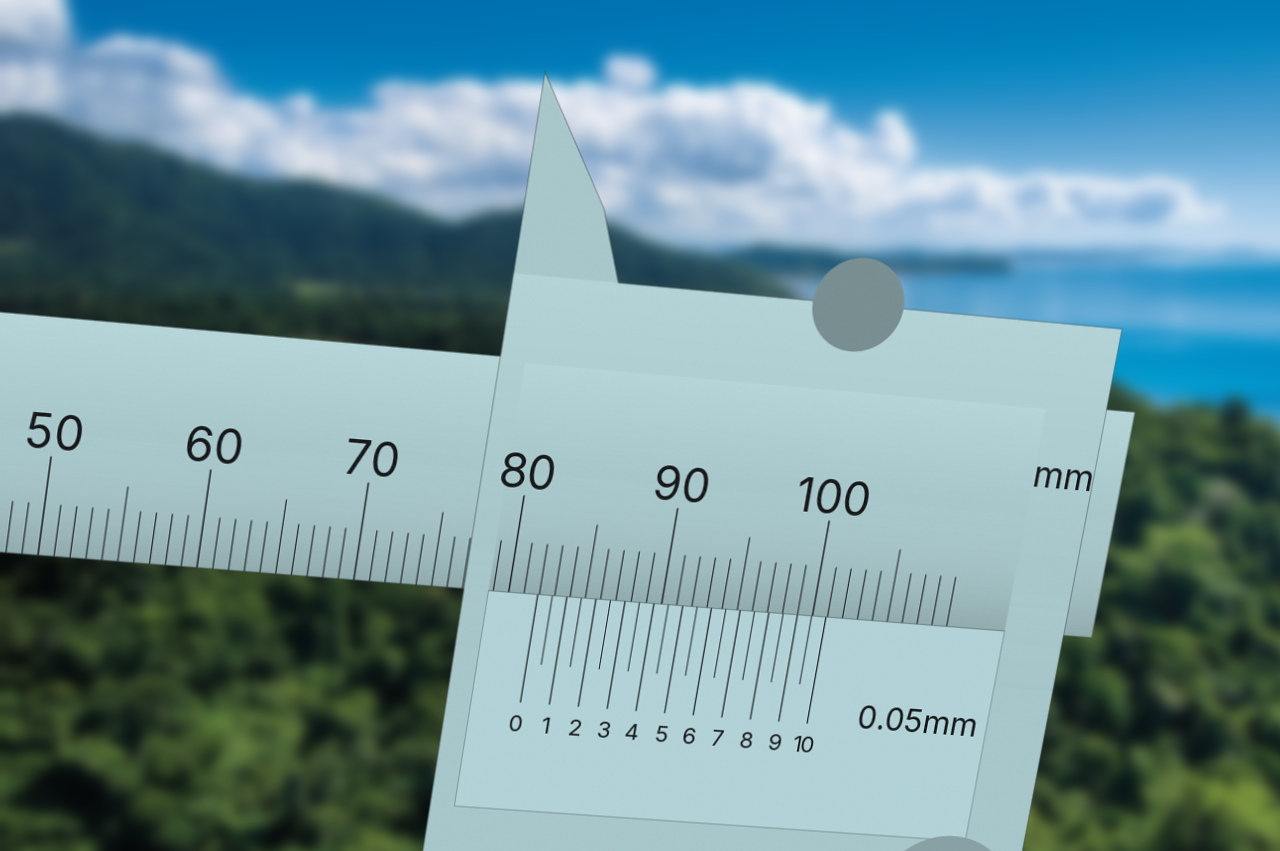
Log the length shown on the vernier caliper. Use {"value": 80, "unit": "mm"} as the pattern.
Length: {"value": 81.9, "unit": "mm"}
